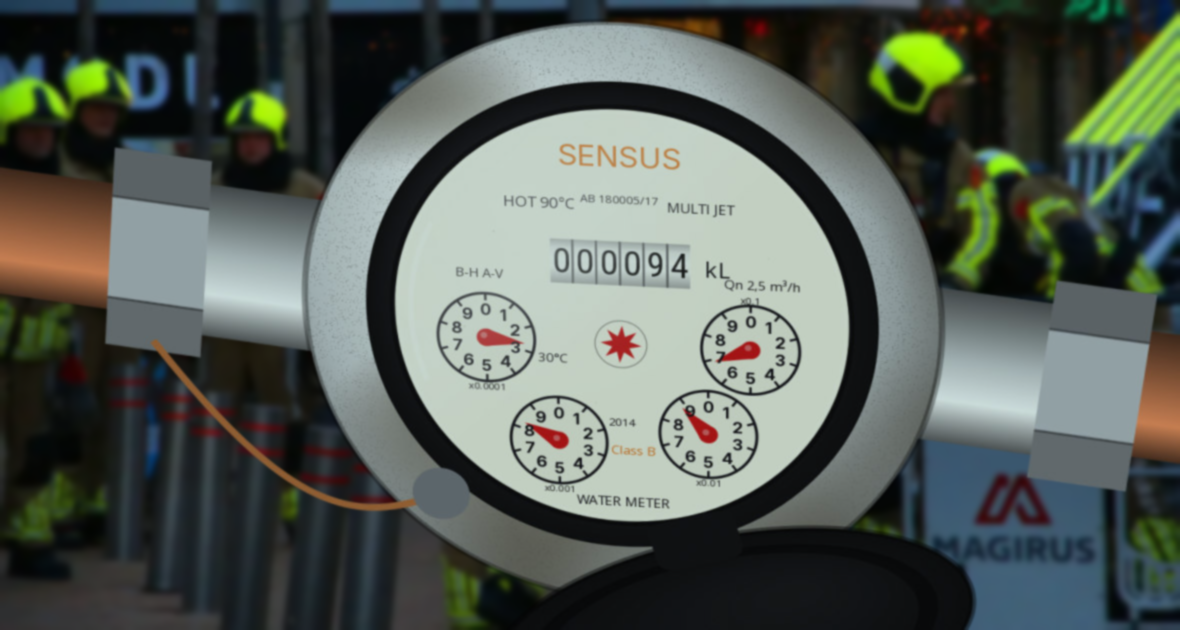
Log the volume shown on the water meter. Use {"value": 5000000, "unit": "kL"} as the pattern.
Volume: {"value": 94.6882, "unit": "kL"}
